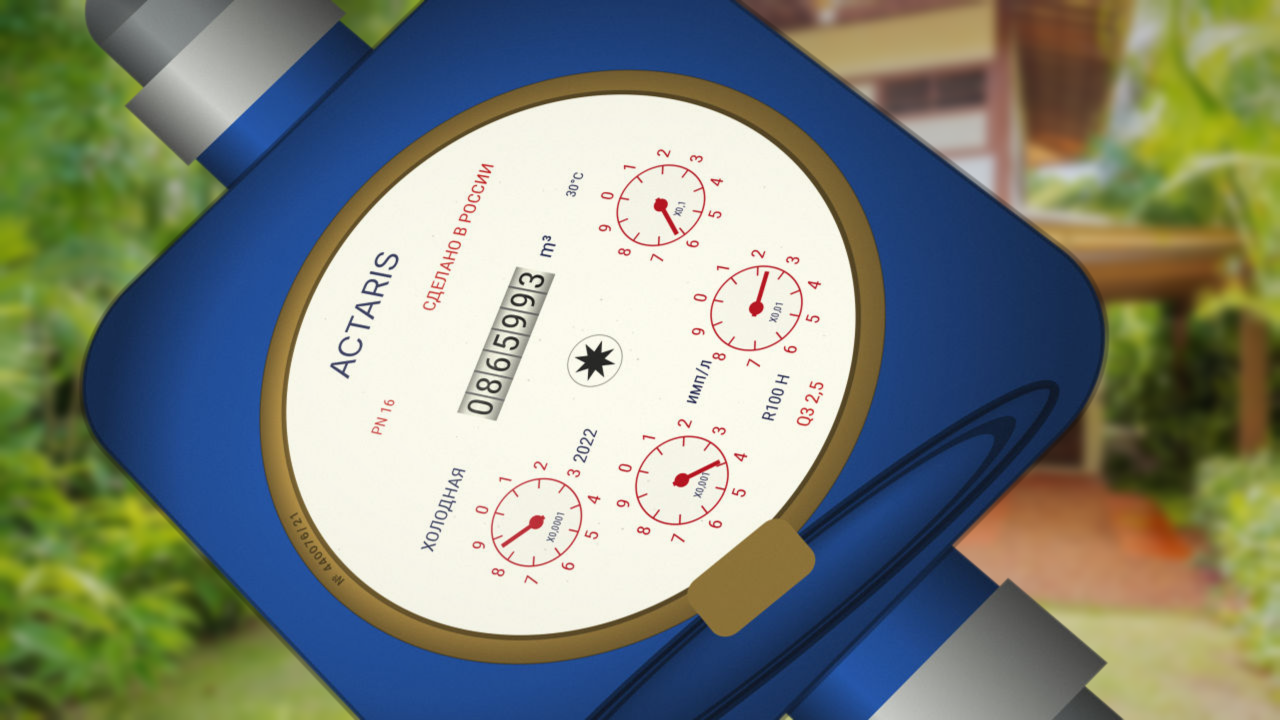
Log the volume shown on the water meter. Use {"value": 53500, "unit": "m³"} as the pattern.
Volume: {"value": 865993.6238, "unit": "m³"}
